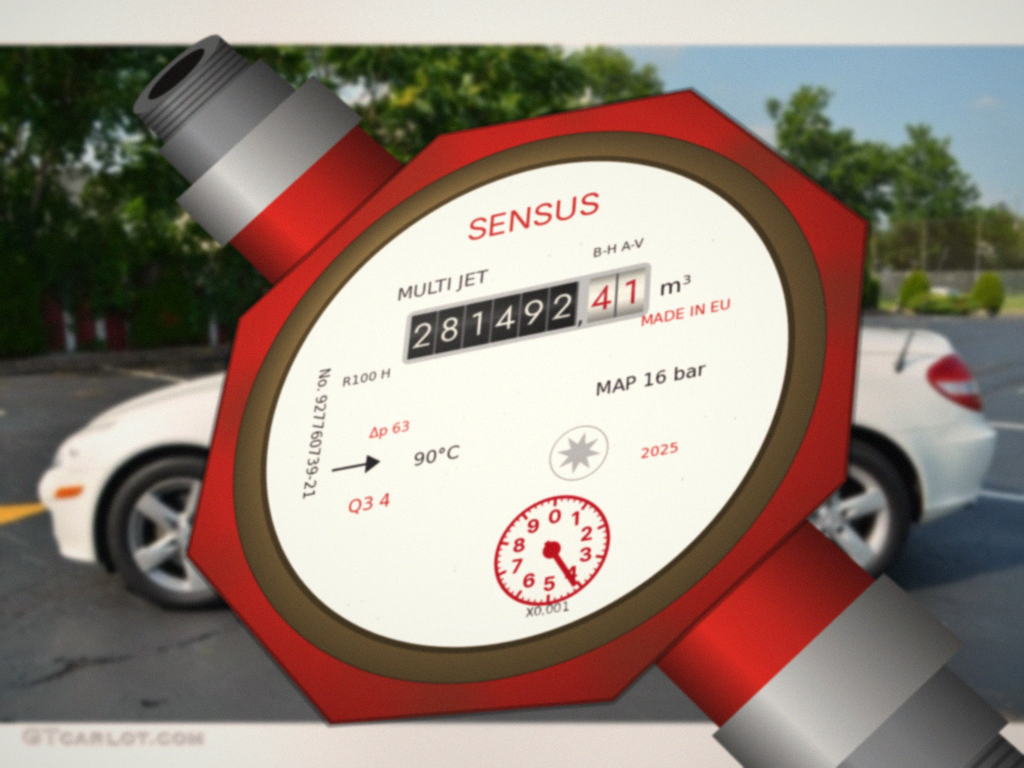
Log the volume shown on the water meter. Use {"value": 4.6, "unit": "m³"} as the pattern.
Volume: {"value": 281492.414, "unit": "m³"}
